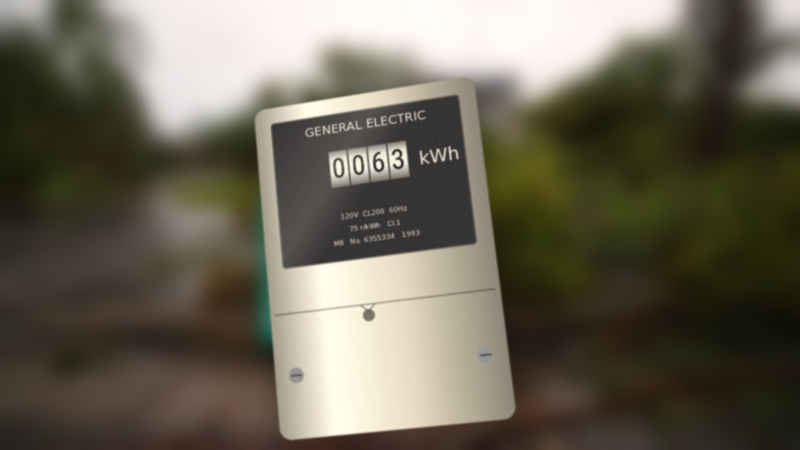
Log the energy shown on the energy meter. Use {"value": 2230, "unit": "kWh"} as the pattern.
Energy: {"value": 63, "unit": "kWh"}
